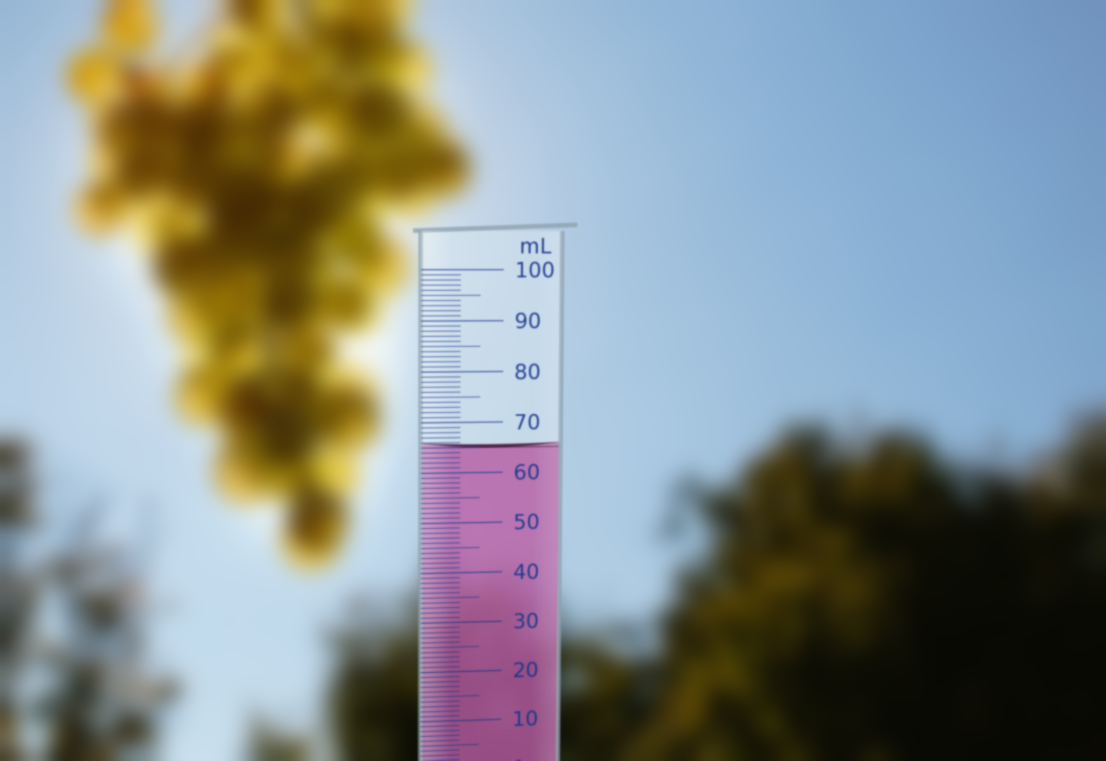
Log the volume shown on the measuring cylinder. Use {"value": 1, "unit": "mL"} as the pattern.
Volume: {"value": 65, "unit": "mL"}
